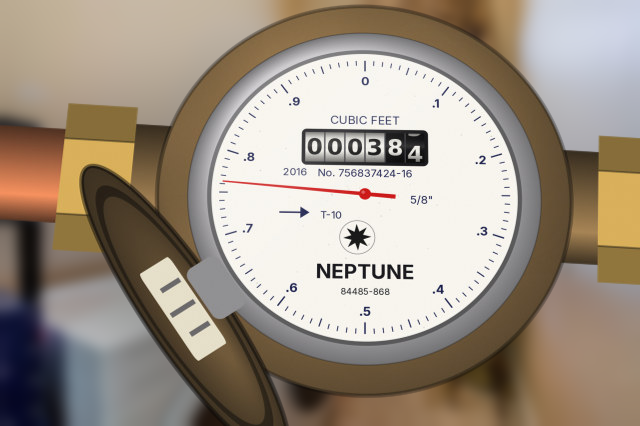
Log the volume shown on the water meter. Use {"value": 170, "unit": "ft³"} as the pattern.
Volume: {"value": 383.76, "unit": "ft³"}
